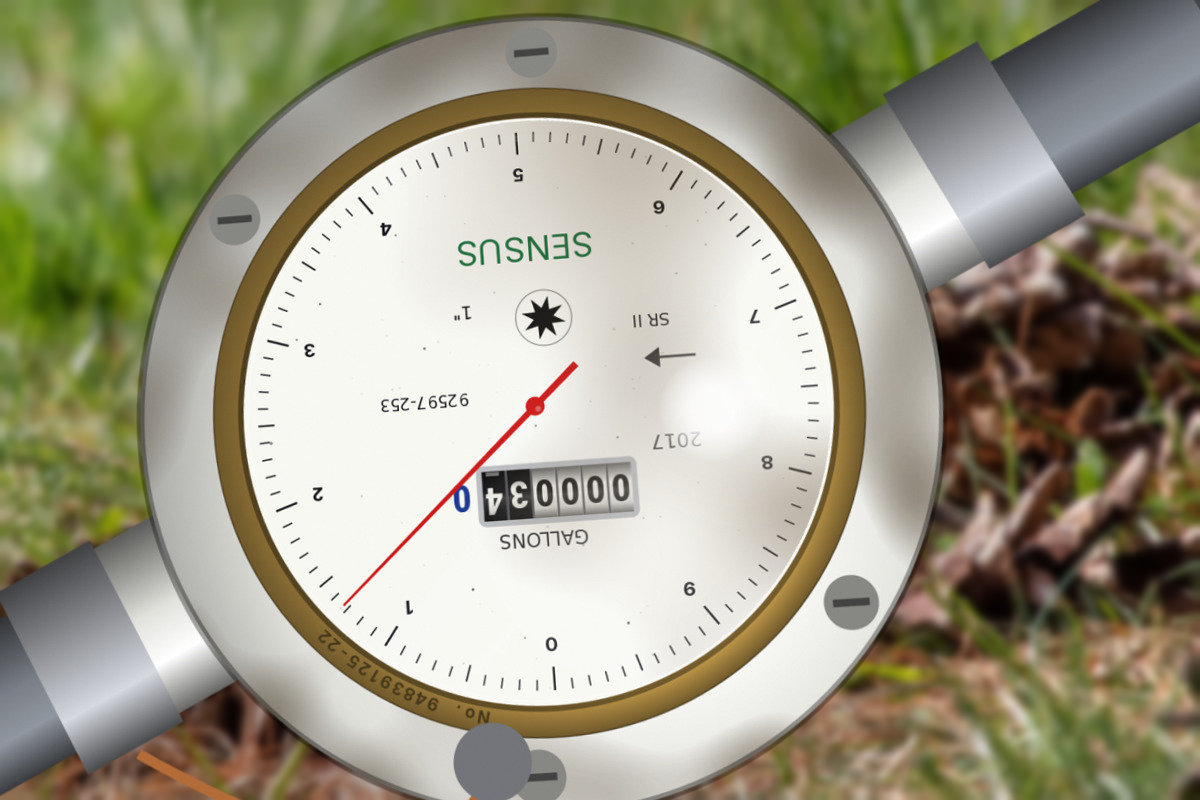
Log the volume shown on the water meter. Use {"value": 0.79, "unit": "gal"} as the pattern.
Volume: {"value": 341.3, "unit": "gal"}
